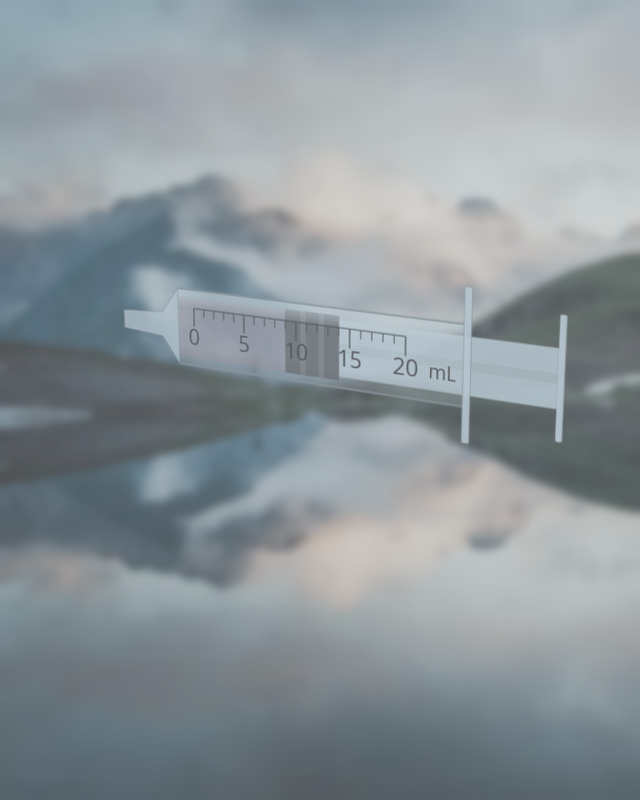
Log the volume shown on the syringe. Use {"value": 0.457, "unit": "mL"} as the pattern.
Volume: {"value": 9, "unit": "mL"}
